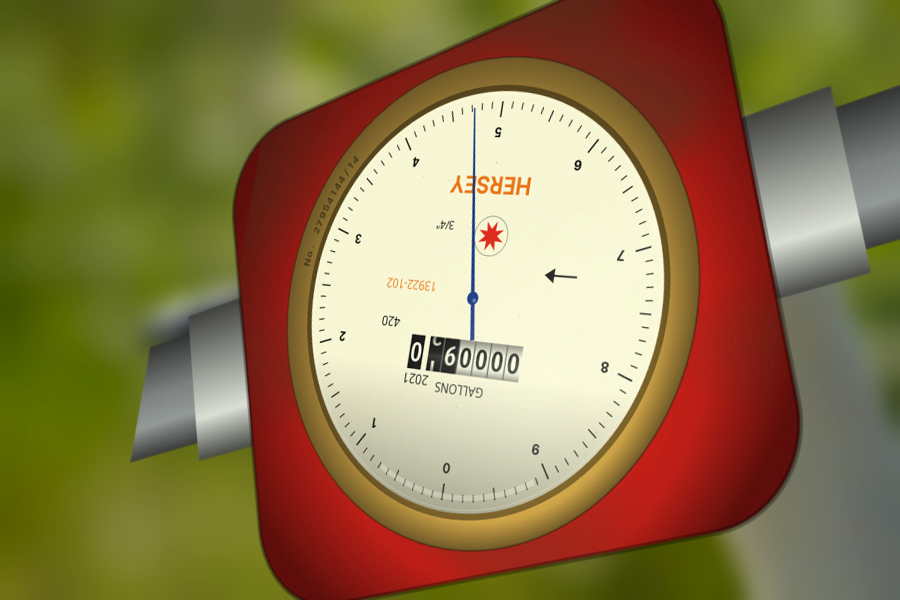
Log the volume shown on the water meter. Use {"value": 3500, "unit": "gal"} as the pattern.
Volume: {"value": 914.7, "unit": "gal"}
